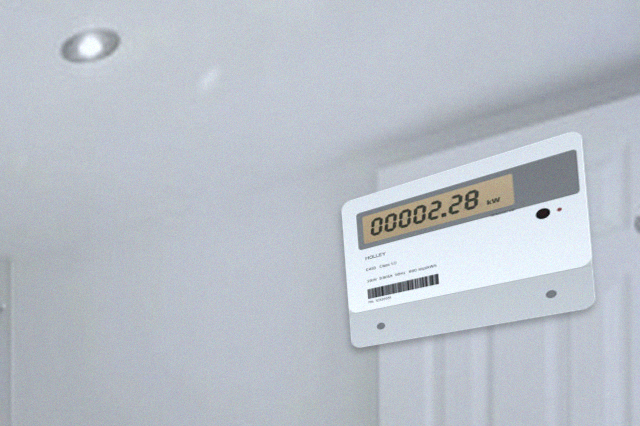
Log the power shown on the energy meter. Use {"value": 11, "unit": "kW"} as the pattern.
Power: {"value": 2.28, "unit": "kW"}
